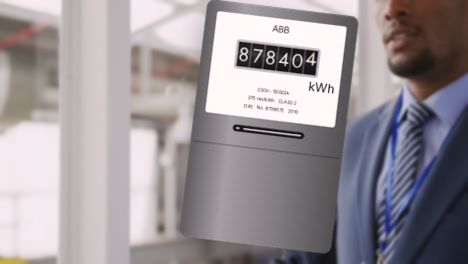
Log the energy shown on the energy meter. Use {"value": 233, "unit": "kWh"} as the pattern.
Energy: {"value": 878404, "unit": "kWh"}
